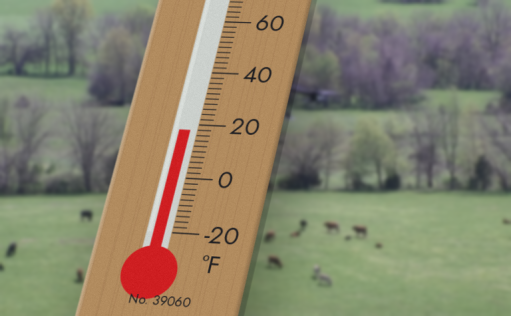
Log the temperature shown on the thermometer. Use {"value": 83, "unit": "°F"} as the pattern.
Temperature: {"value": 18, "unit": "°F"}
